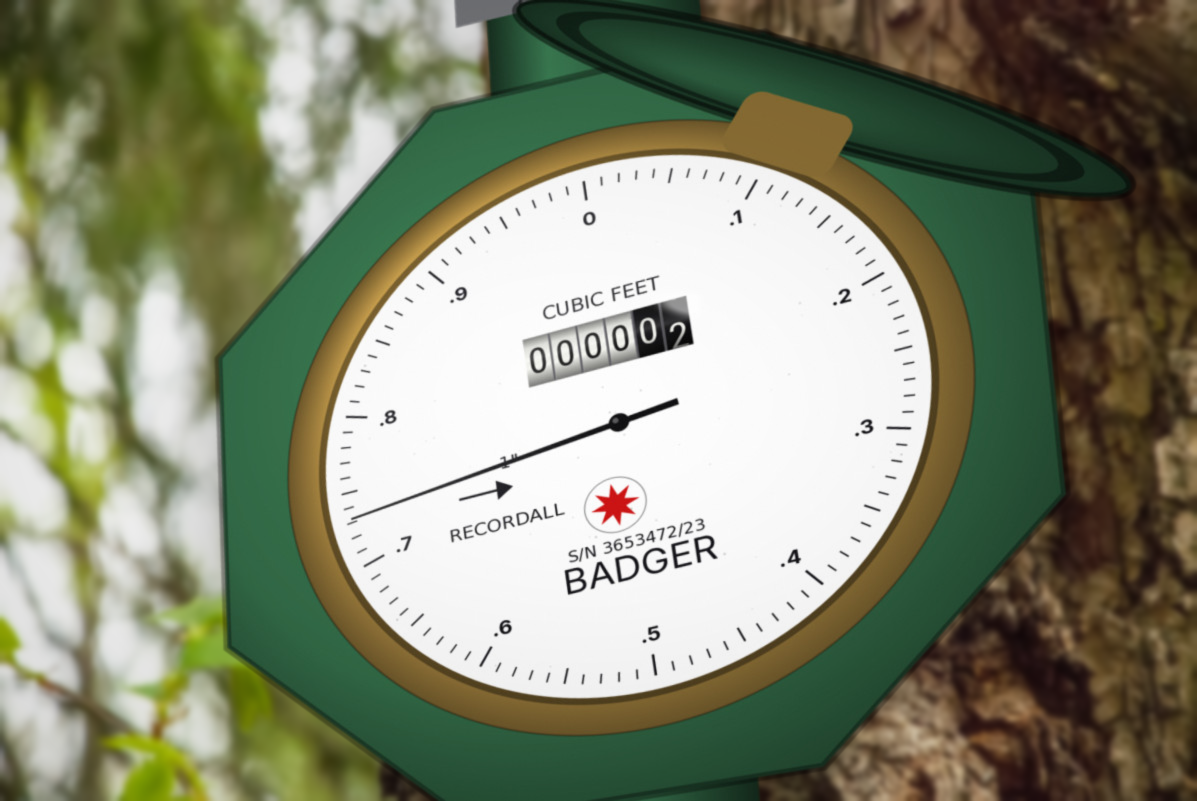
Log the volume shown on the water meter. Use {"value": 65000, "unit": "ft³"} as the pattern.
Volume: {"value": 1.73, "unit": "ft³"}
